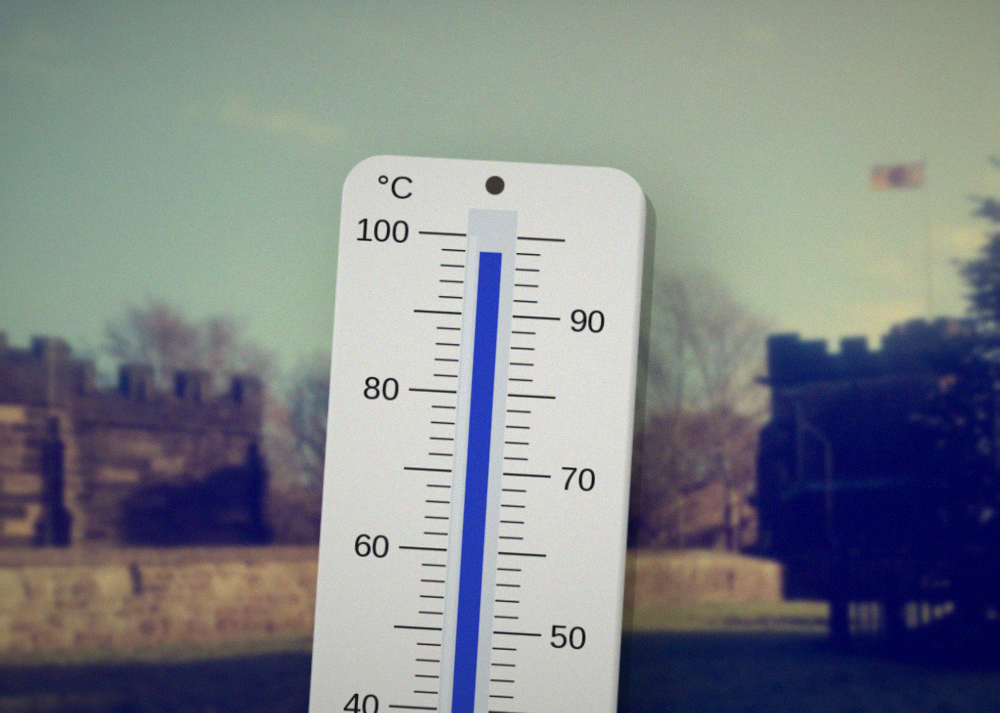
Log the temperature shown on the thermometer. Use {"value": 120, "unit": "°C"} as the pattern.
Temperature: {"value": 98, "unit": "°C"}
